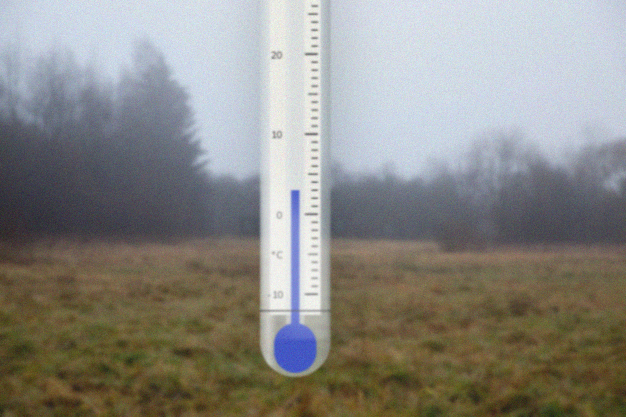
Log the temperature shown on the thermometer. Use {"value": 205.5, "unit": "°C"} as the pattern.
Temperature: {"value": 3, "unit": "°C"}
